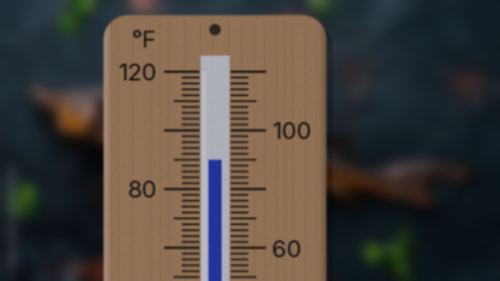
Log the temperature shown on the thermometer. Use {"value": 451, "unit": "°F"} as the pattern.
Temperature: {"value": 90, "unit": "°F"}
